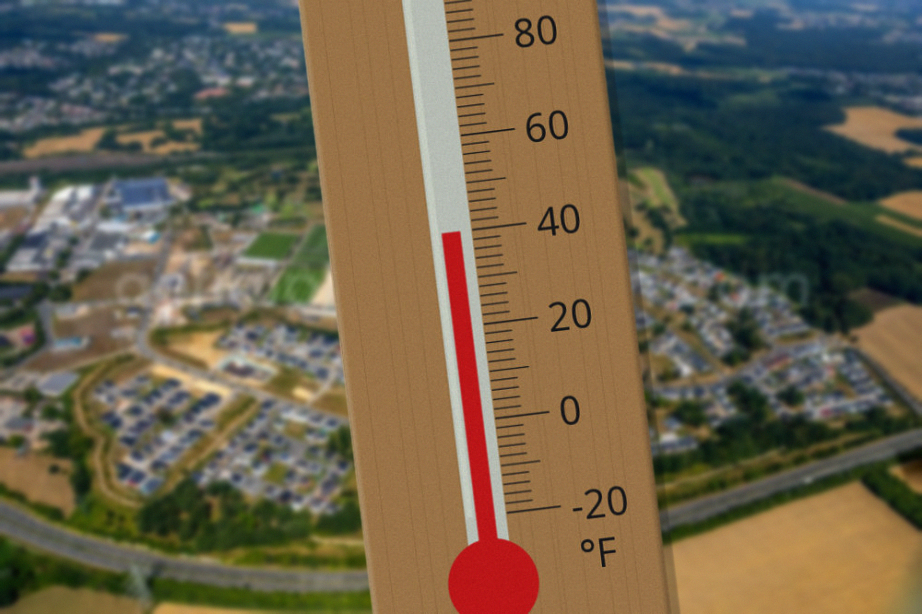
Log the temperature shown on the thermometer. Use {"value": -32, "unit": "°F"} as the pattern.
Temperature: {"value": 40, "unit": "°F"}
